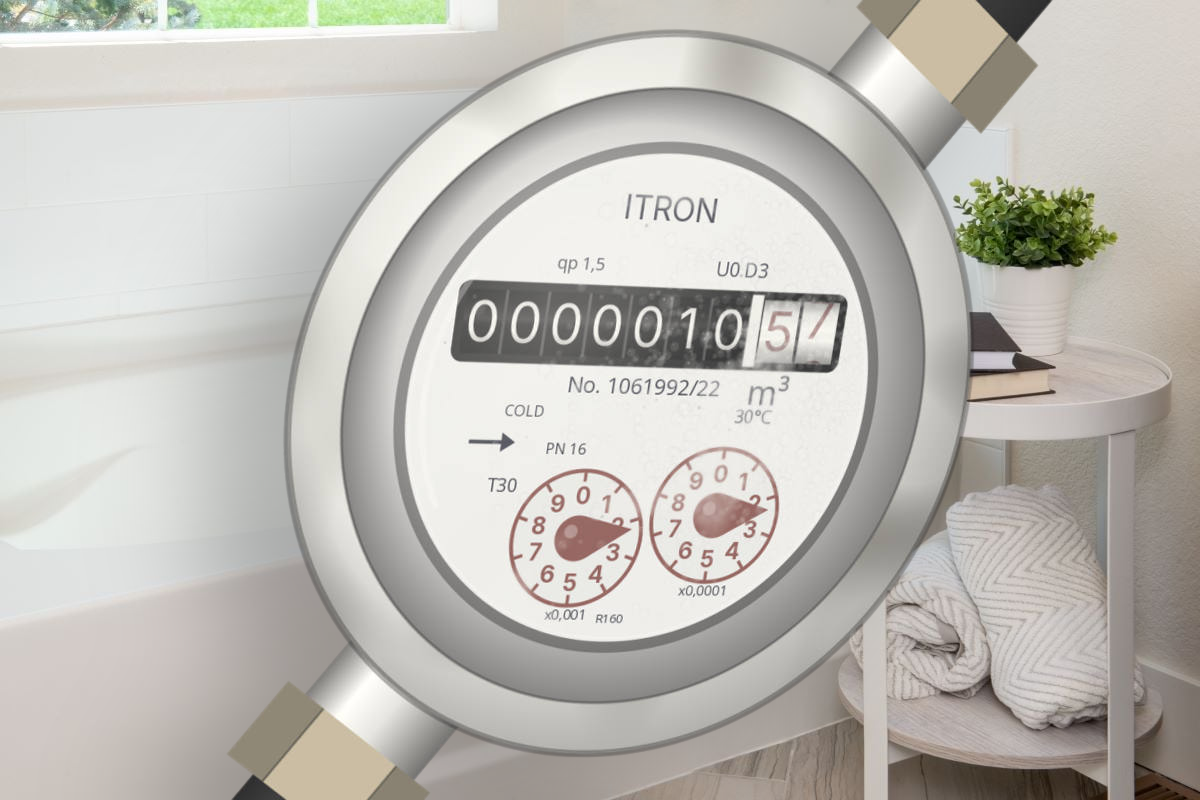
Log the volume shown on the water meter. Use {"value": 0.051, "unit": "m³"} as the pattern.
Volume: {"value": 10.5722, "unit": "m³"}
